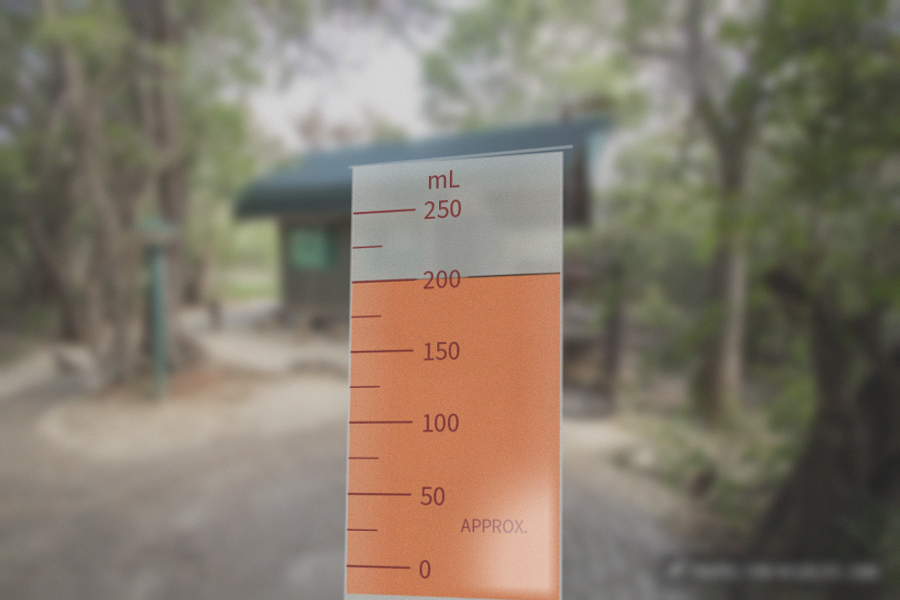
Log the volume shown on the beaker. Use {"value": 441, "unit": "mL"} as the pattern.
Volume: {"value": 200, "unit": "mL"}
